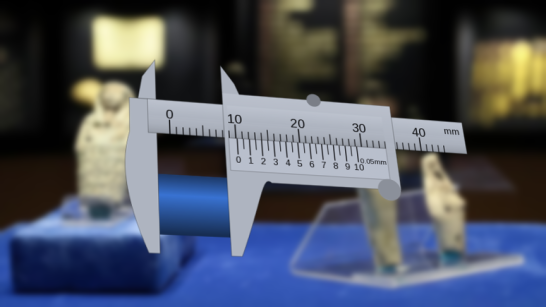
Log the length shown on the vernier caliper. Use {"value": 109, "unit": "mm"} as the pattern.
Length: {"value": 10.2, "unit": "mm"}
